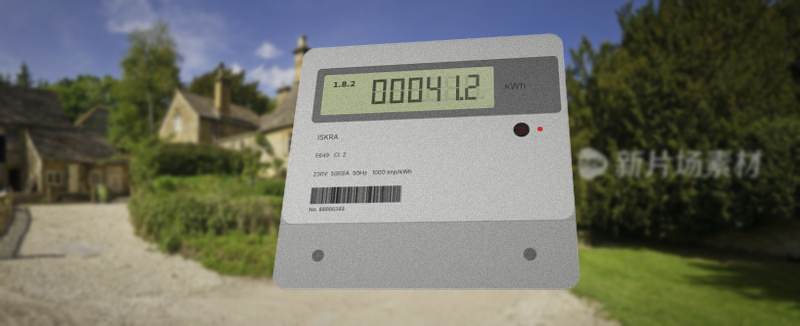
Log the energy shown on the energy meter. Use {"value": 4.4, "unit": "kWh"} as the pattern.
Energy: {"value": 41.2, "unit": "kWh"}
